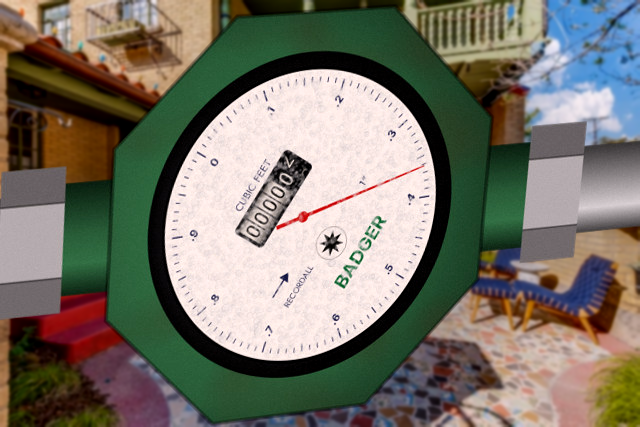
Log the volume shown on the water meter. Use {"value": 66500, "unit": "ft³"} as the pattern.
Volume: {"value": 2.36, "unit": "ft³"}
